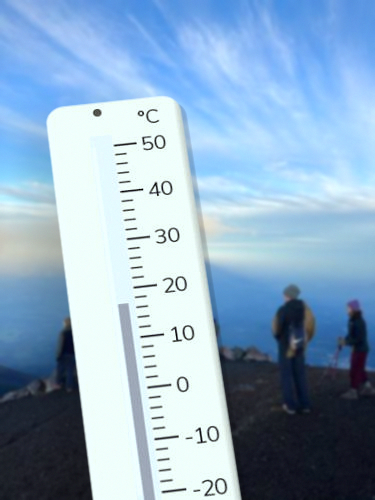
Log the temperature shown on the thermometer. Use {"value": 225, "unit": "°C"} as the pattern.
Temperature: {"value": 17, "unit": "°C"}
